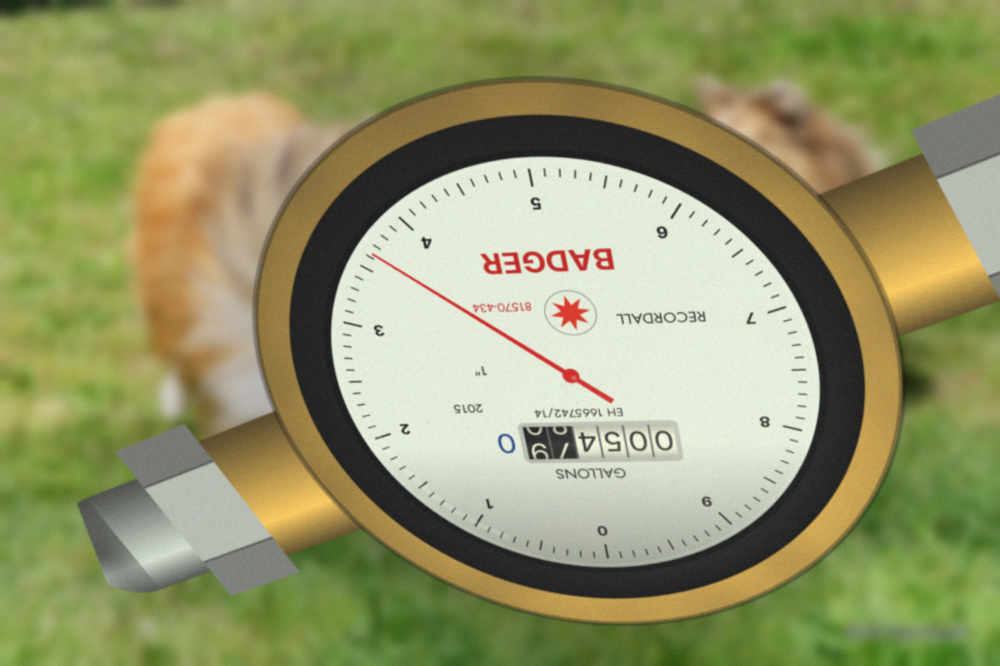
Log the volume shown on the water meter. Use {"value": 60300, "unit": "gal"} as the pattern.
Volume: {"value": 54793.6, "unit": "gal"}
